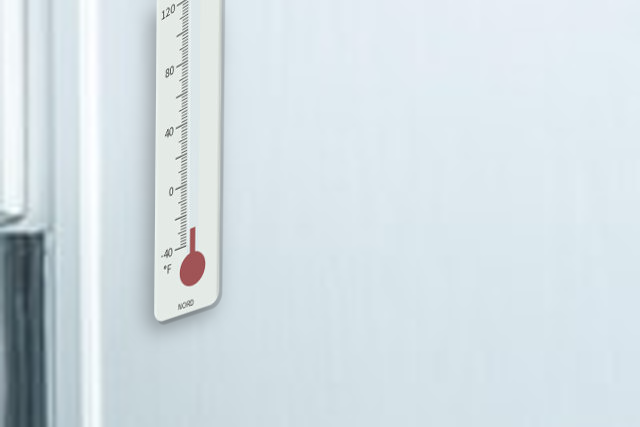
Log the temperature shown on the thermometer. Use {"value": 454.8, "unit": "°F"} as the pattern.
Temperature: {"value": -30, "unit": "°F"}
